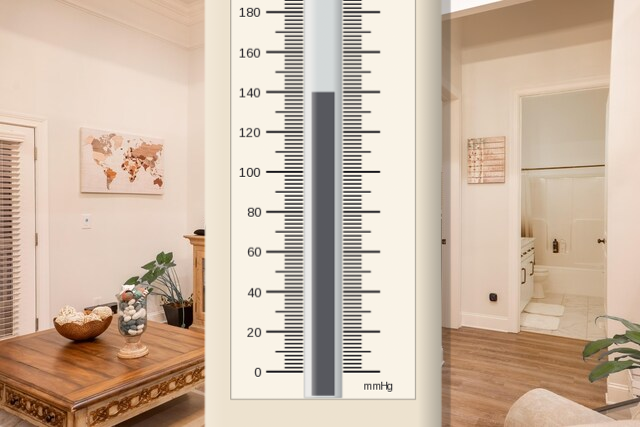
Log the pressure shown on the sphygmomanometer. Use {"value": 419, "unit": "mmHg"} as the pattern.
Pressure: {"value": 140, "unit": "mmHg"}
